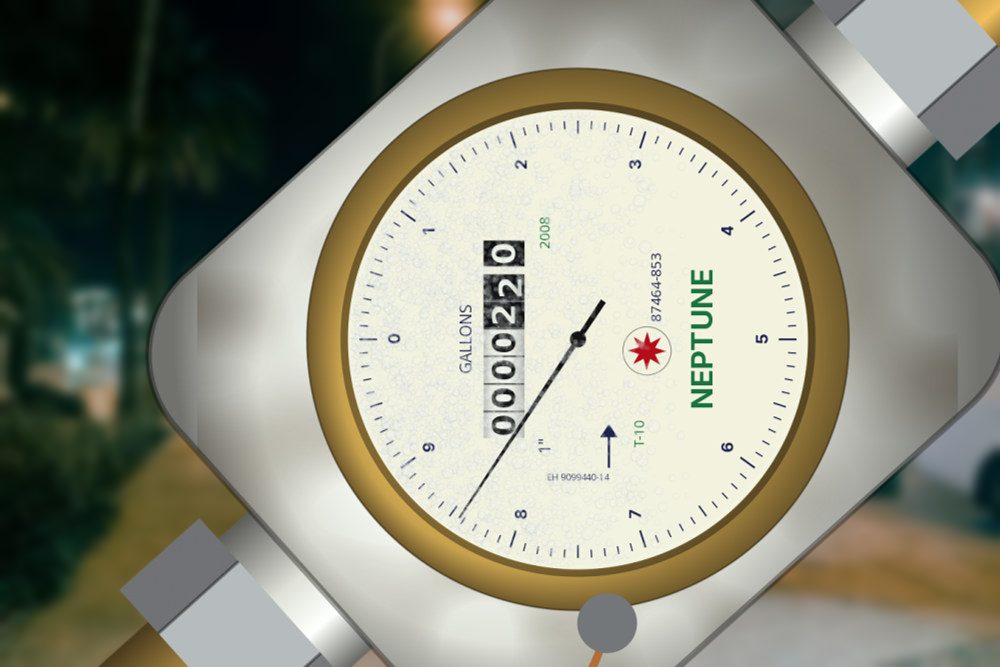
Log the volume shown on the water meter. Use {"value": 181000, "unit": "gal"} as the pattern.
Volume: {"value": 218.4, "unit": "gal"}
